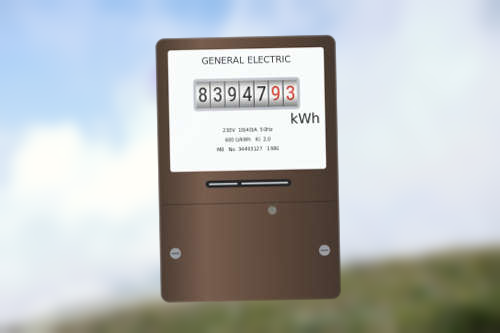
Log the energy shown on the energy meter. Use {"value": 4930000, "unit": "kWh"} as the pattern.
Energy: {"value": 83947.93, "unit": "kWh"}
